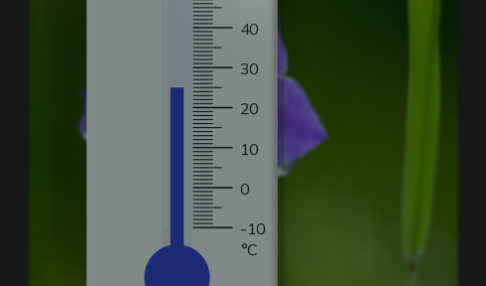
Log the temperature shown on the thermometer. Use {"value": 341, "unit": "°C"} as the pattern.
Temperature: {"value": 25, "unit": "°C"}
